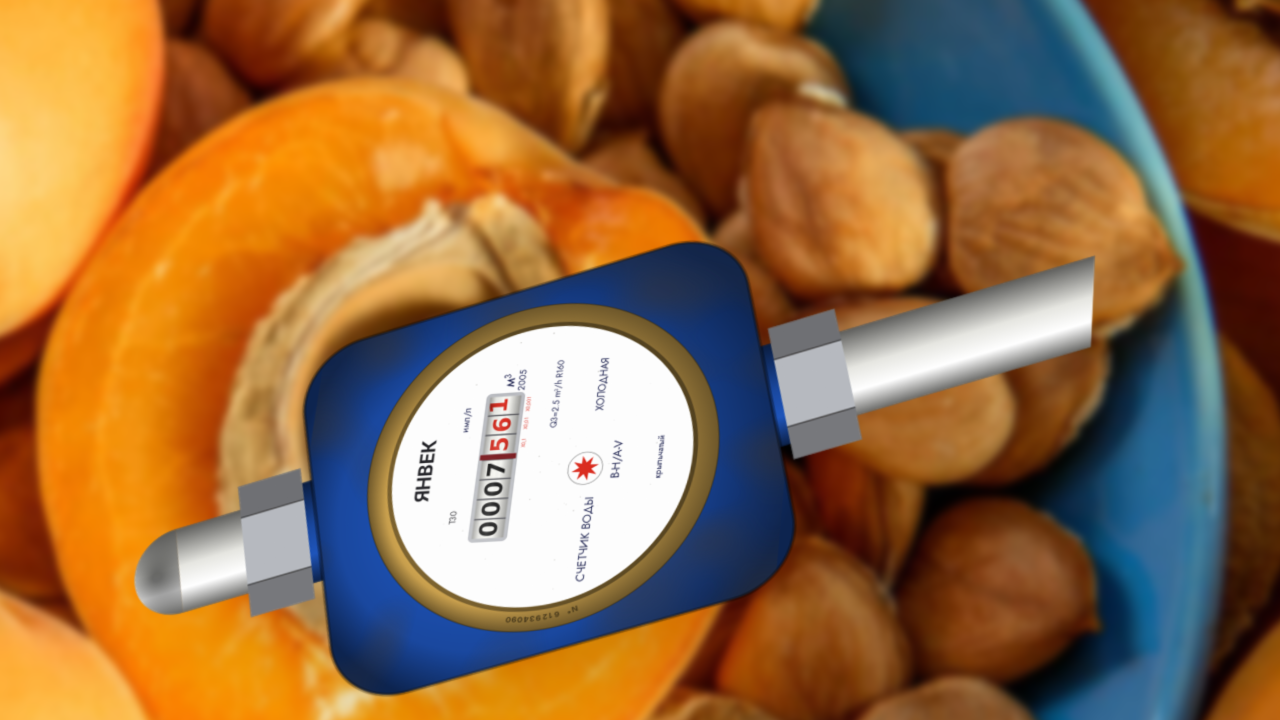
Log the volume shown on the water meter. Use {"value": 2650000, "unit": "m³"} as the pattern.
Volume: {"value": 7.561, "unit": "m³"}
